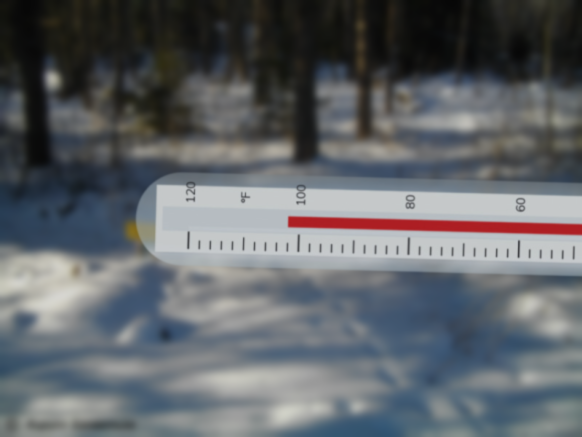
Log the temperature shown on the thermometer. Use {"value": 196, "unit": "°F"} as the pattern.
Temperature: {"value": 102, "unit": "°F"}
